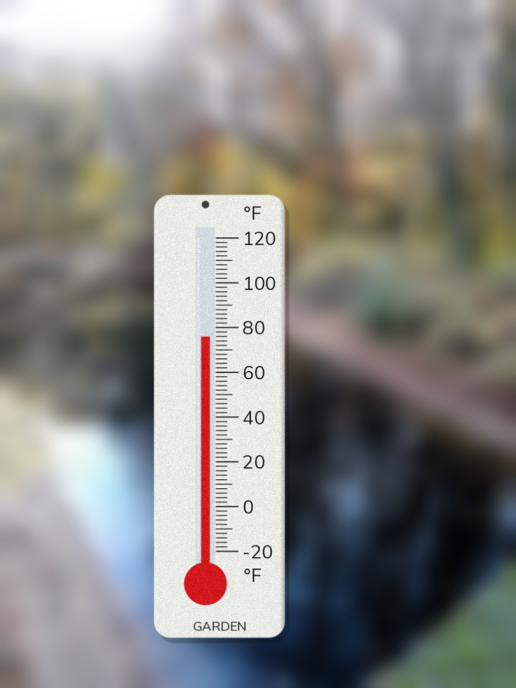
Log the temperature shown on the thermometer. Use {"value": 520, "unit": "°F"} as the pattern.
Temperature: {"value": 76, "unit": "°F"}
